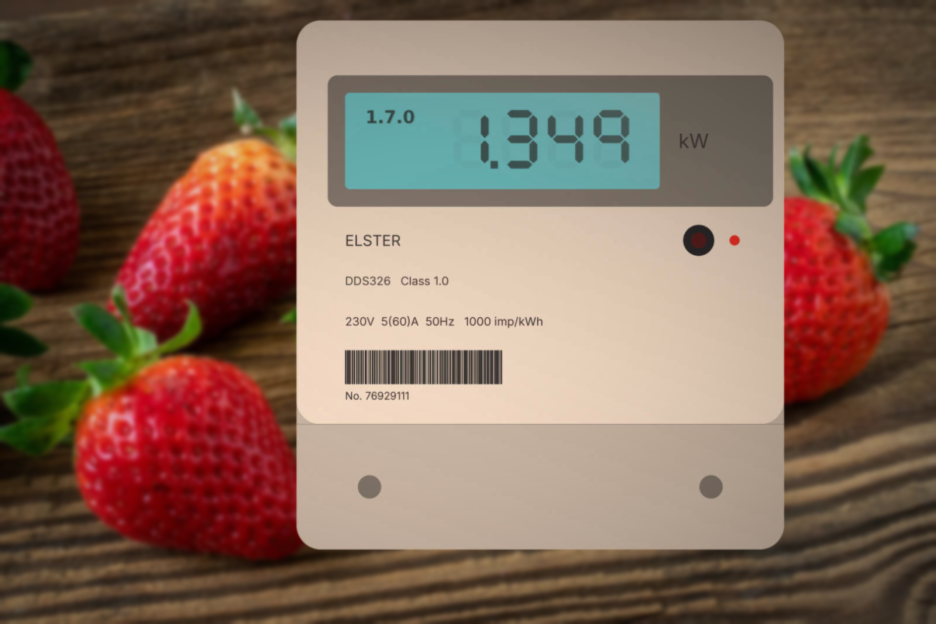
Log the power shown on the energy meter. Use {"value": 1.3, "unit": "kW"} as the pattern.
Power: {"value": 1.349, "unit": "kW"}
